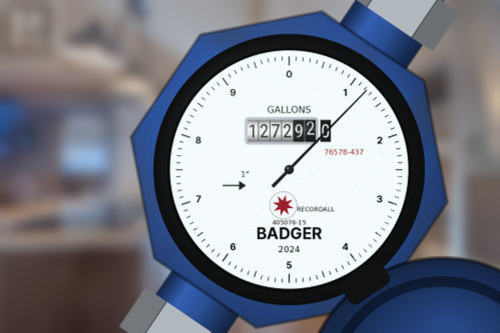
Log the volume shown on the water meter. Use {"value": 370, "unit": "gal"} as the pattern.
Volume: {"value": 1272921.2, "unit": "gal"}
